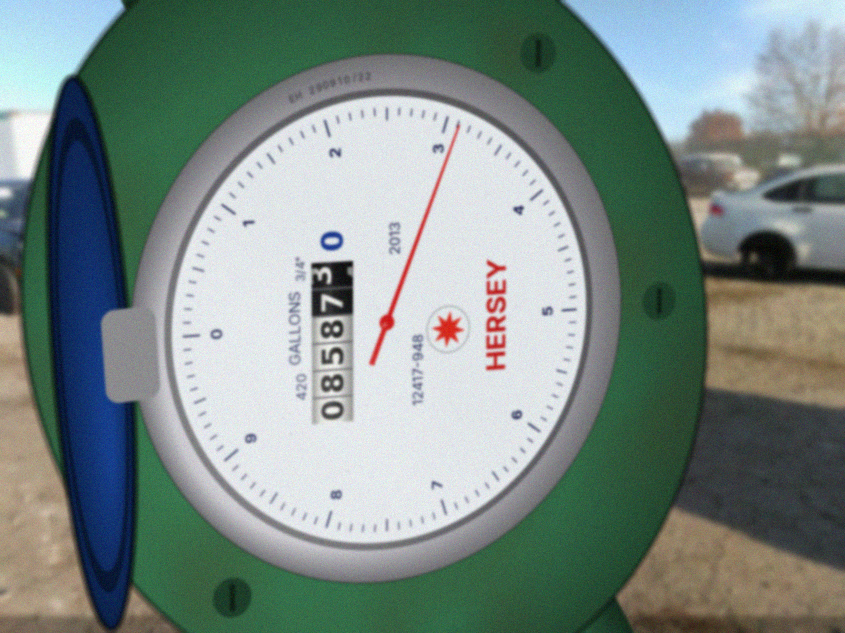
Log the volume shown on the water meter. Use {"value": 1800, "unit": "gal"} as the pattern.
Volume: {"value": 858733.1, "unit": "gal"}
